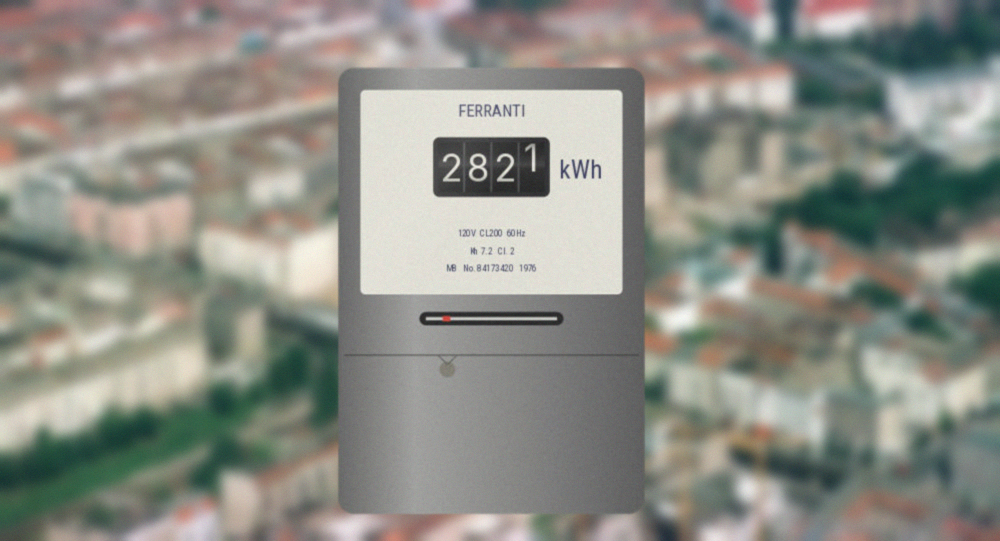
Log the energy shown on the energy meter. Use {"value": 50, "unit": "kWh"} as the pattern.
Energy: {"value": 2821, "unit": "kWh"}
